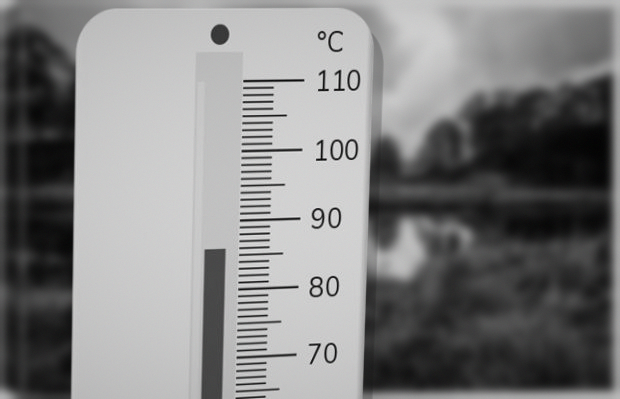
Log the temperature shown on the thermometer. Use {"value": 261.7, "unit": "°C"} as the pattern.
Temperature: {"value": 86, "unit": "°C"}
